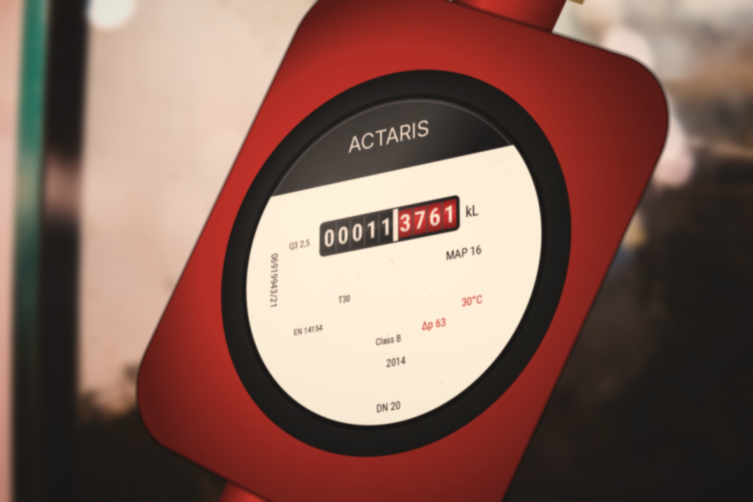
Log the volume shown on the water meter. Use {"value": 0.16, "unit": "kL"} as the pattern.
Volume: {"value": 11.3761, "unit": "kL"}
